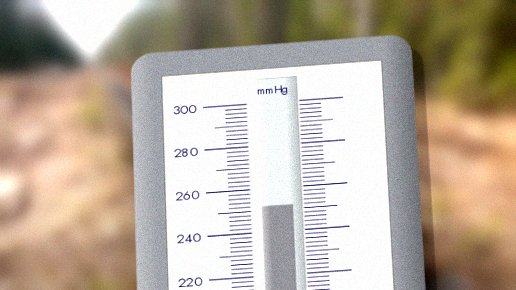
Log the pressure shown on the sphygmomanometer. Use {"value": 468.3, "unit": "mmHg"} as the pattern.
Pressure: {"value": 252, "unit": "mmHg"}
